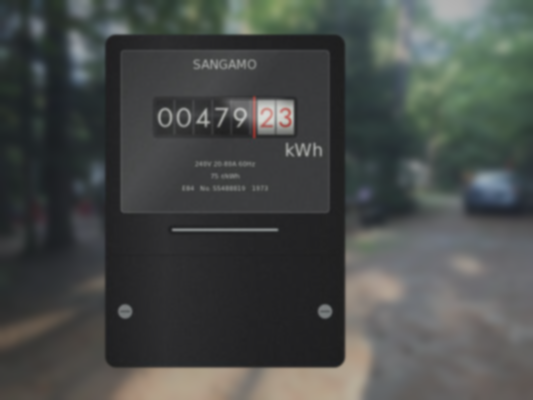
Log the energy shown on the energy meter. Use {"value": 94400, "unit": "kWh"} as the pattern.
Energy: {"value": 479.23, "unit": "kWh"}
